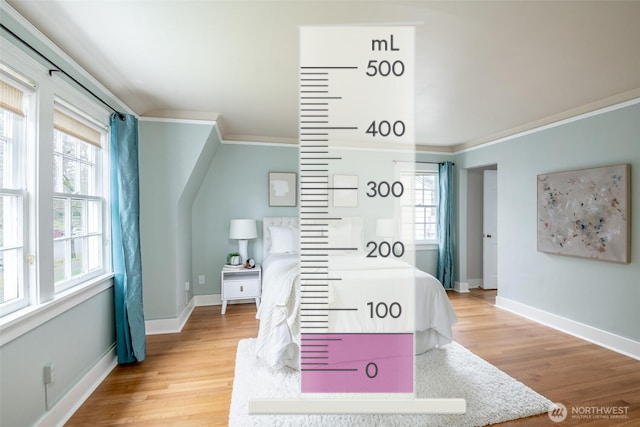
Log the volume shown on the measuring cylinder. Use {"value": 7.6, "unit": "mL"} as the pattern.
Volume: {"value": 60, "unit": "mL"}
